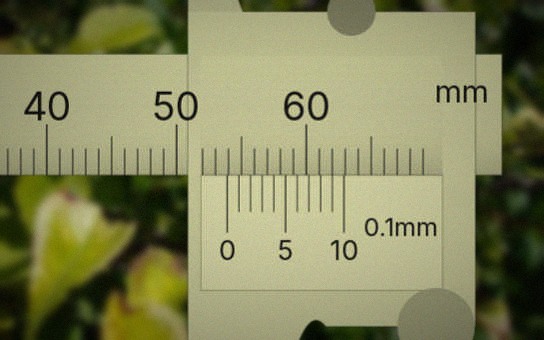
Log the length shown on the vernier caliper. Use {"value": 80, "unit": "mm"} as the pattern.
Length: {"value": 53.9, "unit": "mm"}
